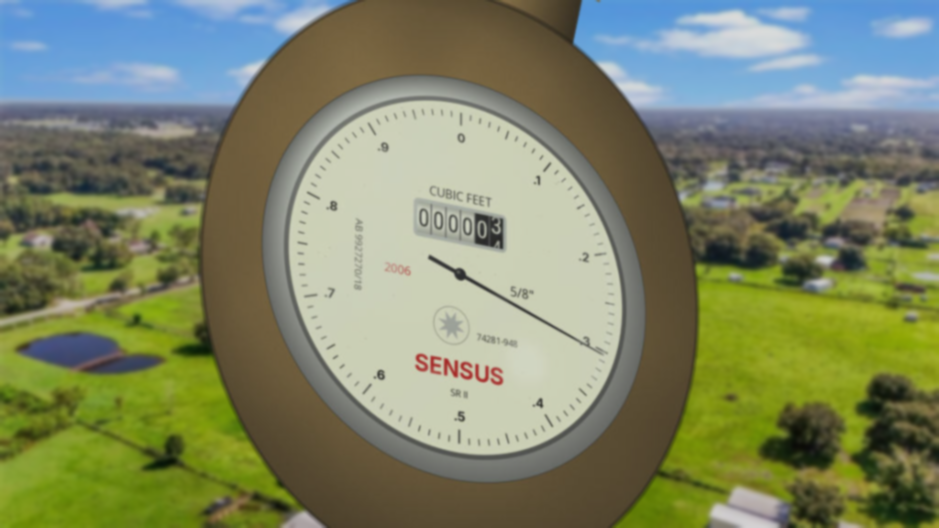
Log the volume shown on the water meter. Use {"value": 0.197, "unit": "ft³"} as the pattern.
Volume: {"value": 3.30, "unit": "ft³"}
